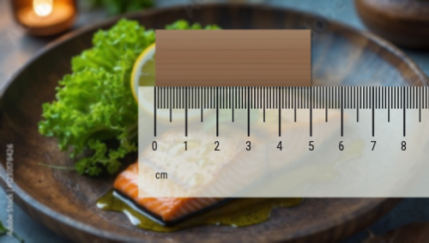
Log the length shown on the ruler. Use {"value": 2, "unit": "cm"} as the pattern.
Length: {"value": 5, "unit": "cm"}
